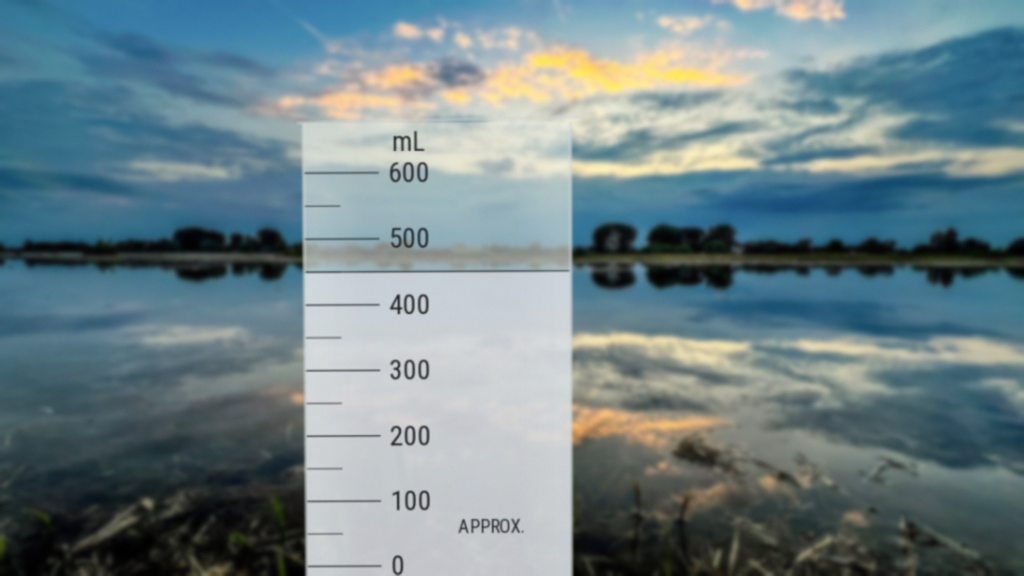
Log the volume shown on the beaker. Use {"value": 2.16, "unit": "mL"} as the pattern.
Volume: {"value": 450, "unit": "mL"}
